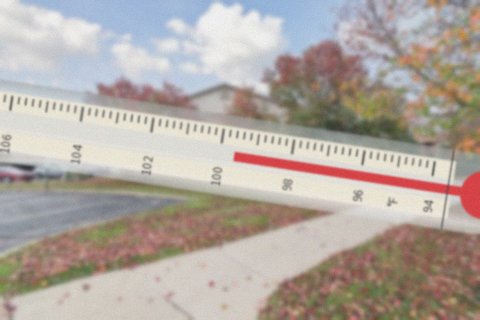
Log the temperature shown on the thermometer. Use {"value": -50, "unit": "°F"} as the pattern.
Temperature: {"value": 99.6, "unit": "°F"}
